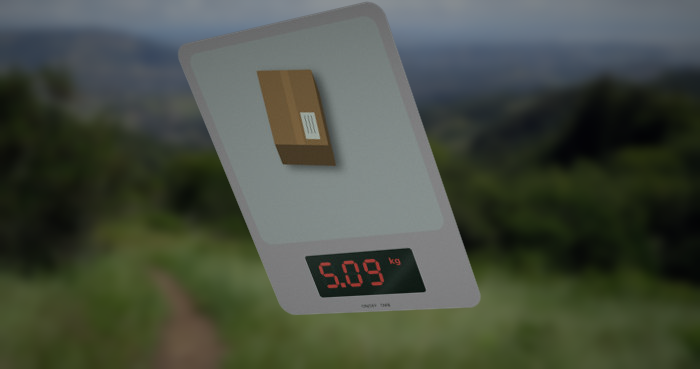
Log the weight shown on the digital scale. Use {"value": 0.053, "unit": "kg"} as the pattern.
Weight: {"value": 5.09, "unit": "kg"}
